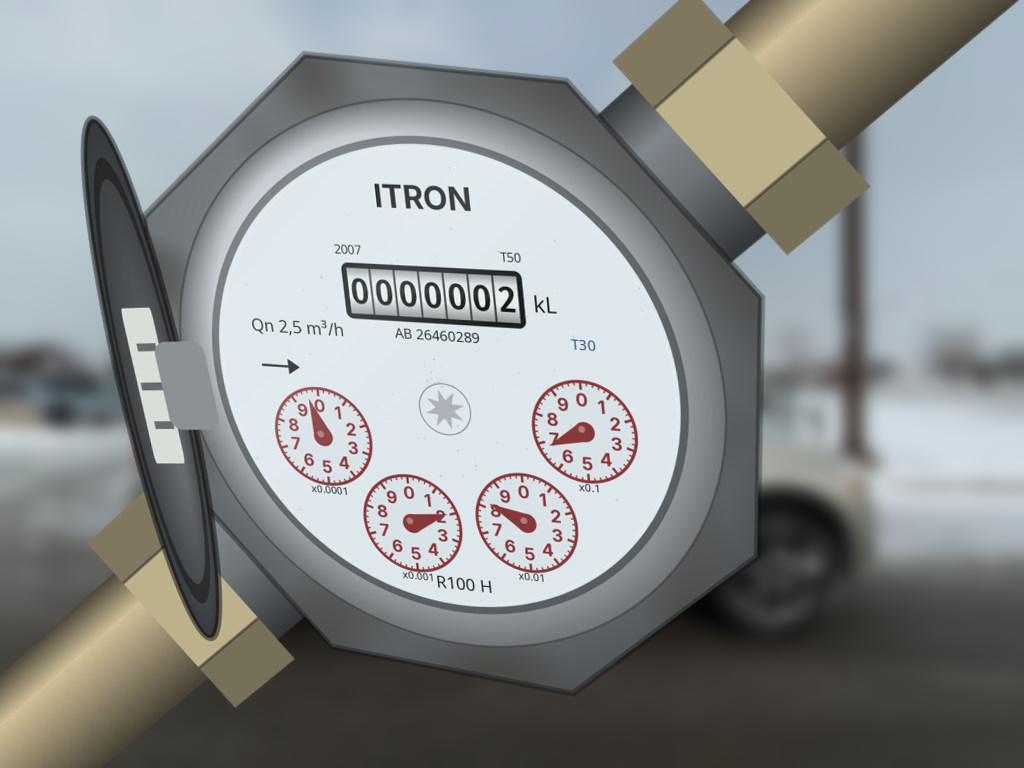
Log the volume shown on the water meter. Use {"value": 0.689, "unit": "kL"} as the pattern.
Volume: {"value": 2.6819, "unit": "kL"}
